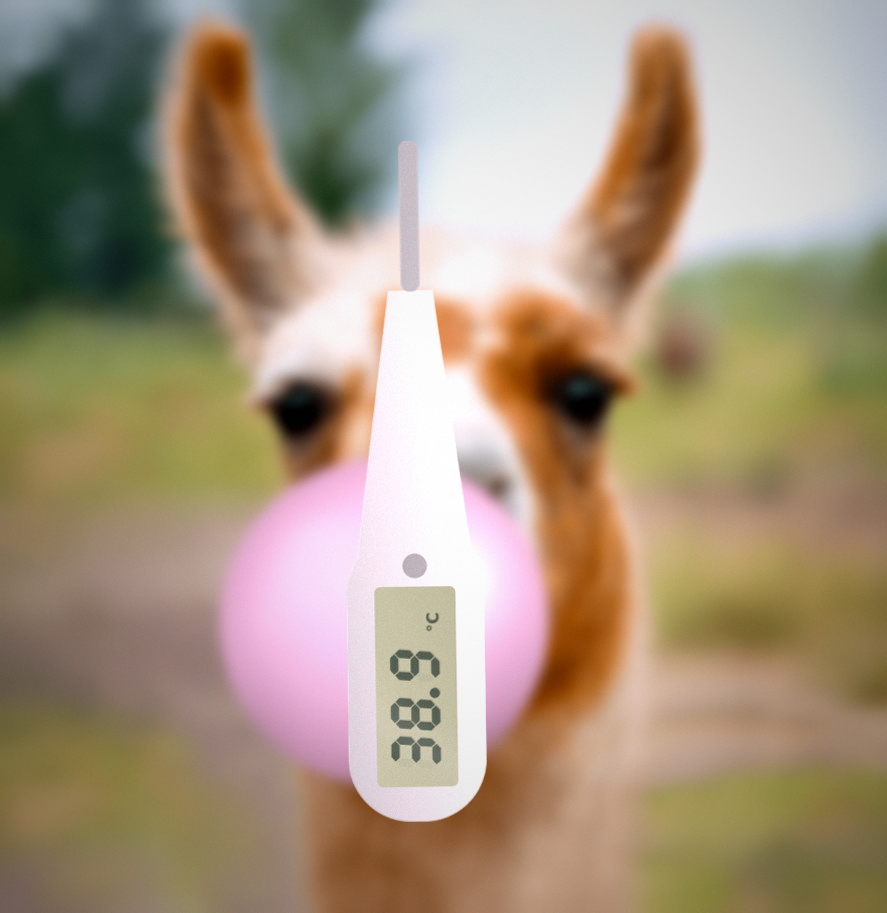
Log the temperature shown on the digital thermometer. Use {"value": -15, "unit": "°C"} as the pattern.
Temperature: {"value": 38.9, "unit": "°C"}
